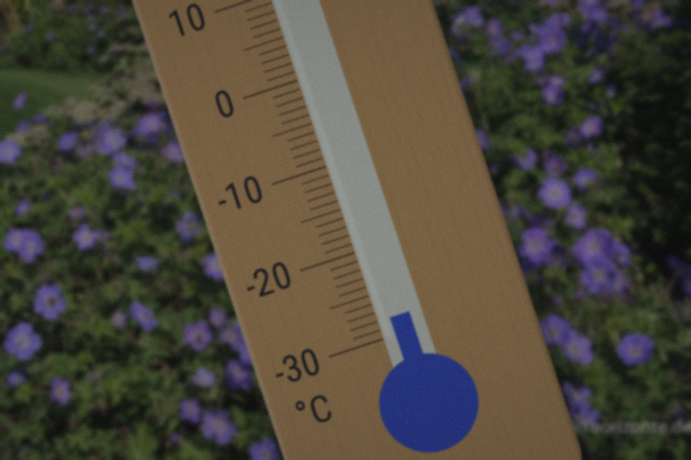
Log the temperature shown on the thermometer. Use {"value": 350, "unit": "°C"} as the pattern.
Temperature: {"value": -28, "unit": "°C"}
